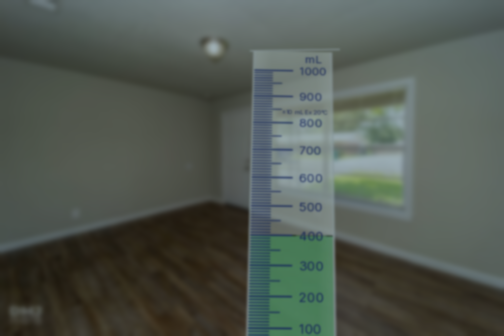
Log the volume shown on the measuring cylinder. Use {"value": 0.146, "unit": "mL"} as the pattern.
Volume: {"value": 400, "unit": "mL"}
